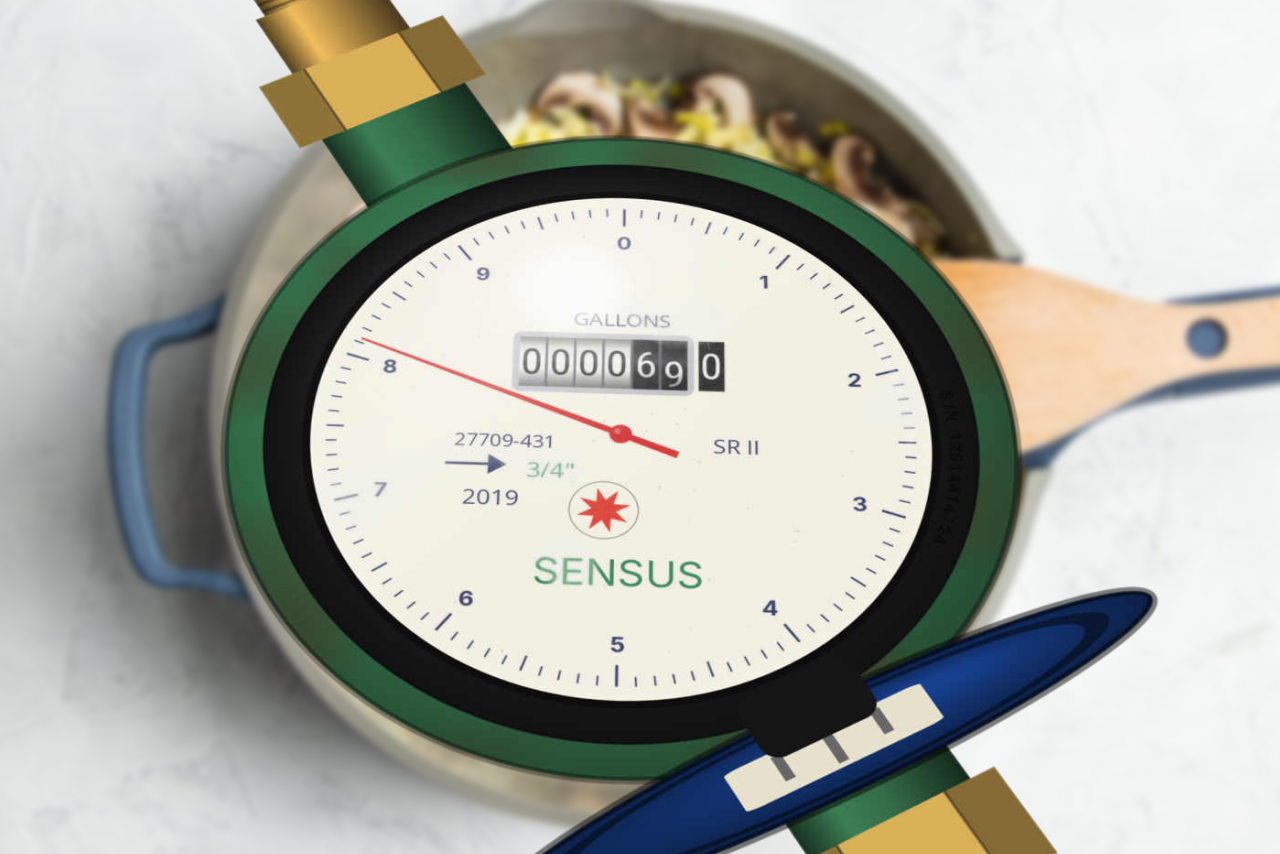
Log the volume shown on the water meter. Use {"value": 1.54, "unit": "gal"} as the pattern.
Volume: {"value": 688.1, "unit": "gal"}
